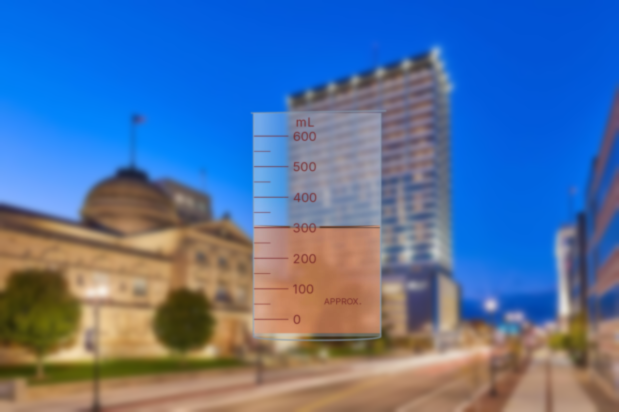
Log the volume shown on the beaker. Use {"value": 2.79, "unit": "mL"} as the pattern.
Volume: {"value": 300, "unit": "mL"}
